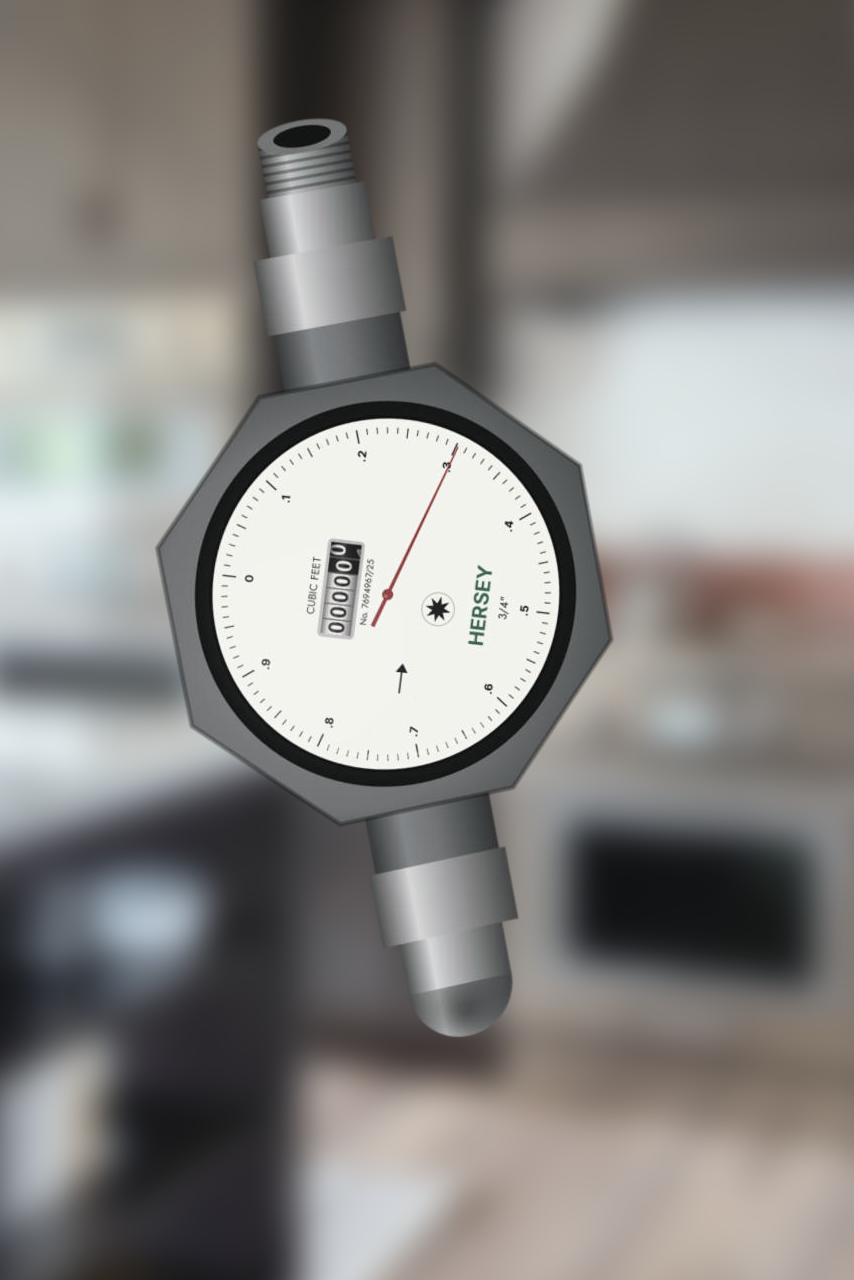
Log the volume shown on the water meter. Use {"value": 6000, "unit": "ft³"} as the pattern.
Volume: {"value": 0.30, "unit": "ft³"}
